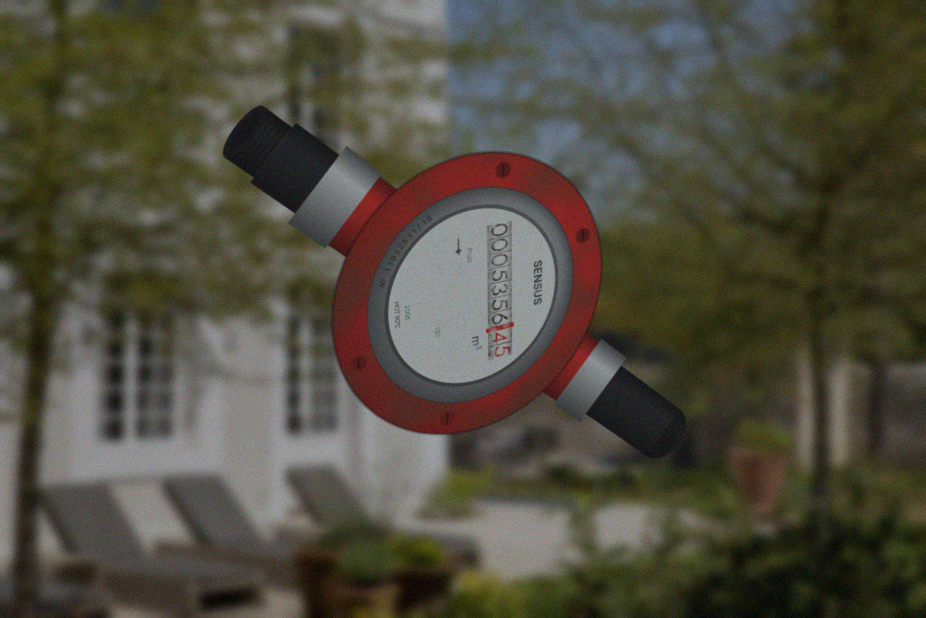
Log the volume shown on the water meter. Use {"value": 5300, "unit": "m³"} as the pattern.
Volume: {"value": 5356.45, "unit": "m³"}
